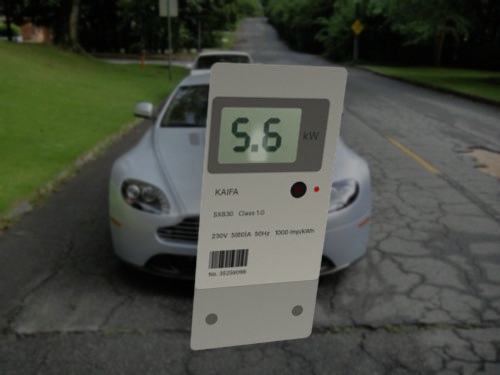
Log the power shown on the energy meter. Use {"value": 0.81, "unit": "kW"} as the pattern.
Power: {"value": 5.6, "unit": "kW"}
